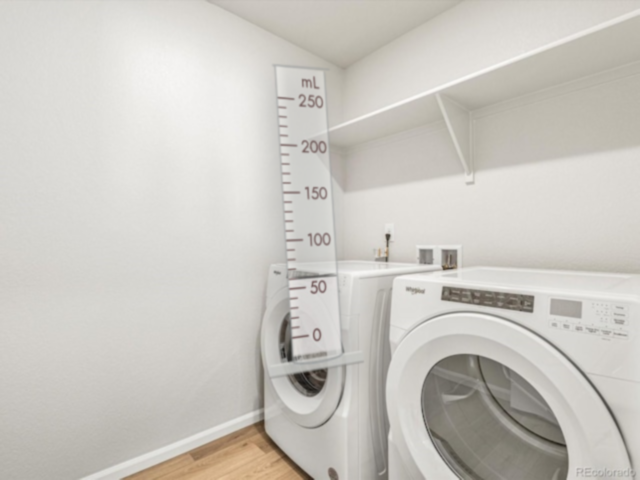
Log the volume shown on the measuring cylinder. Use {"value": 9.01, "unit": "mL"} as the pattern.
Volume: {"value": 60, "unit": "mL"}
